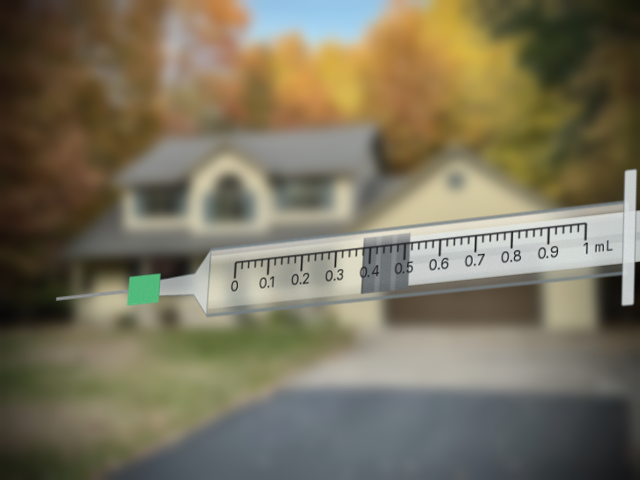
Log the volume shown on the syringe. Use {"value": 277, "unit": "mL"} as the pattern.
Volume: {"value": 0.38, "unit": "mL"}
